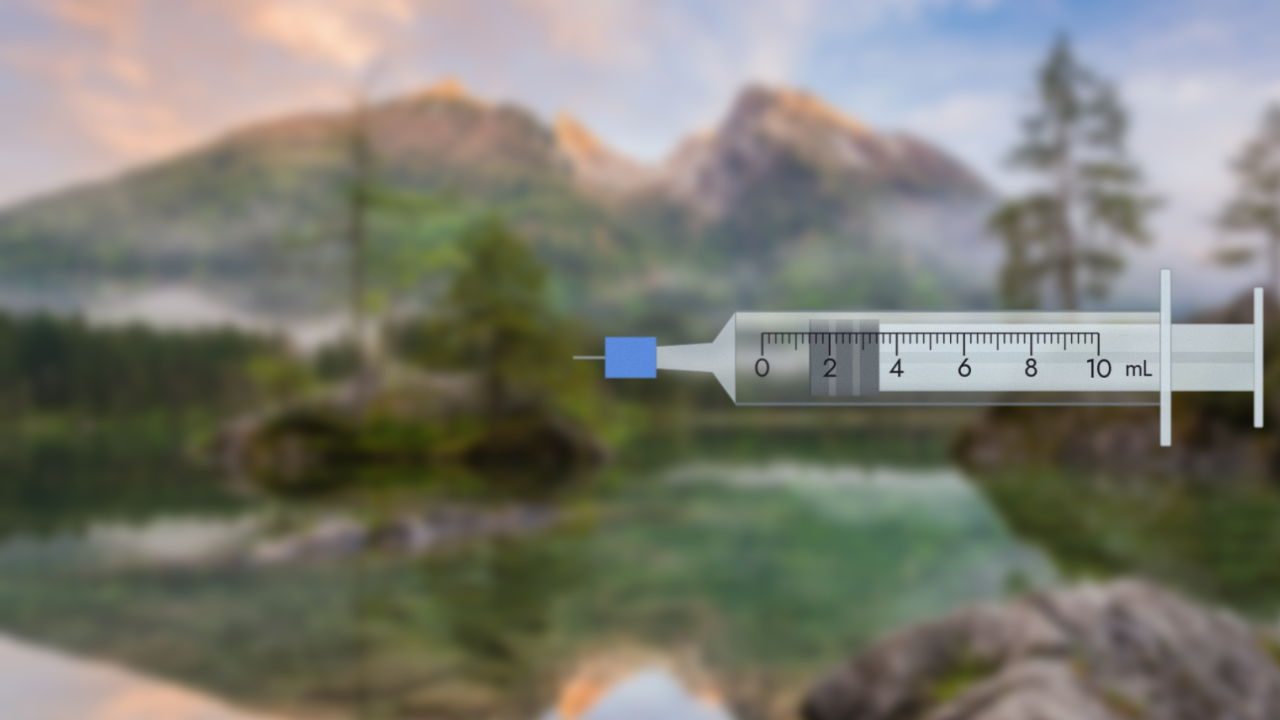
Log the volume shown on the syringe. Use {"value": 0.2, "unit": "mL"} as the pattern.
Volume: {"value": 1.4, "unit": "mL"}
